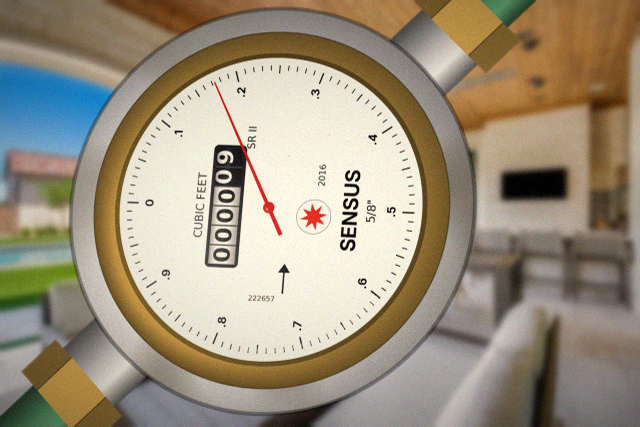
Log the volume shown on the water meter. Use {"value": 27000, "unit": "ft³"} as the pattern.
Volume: {"value": 9.17, "unit": "ft³"}
